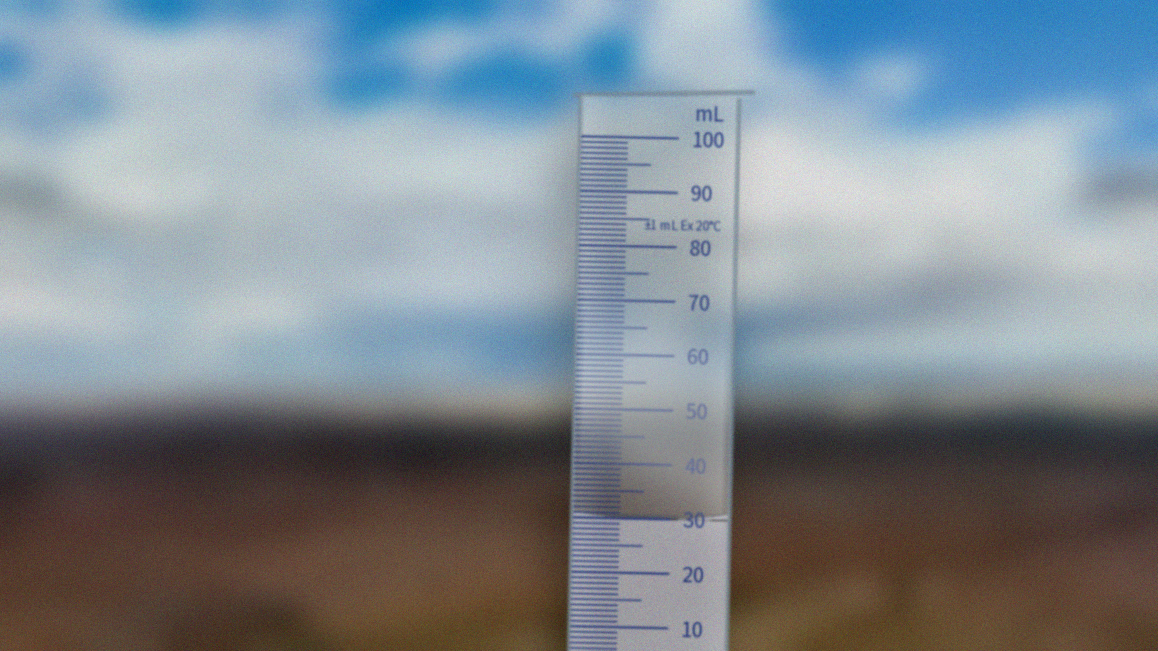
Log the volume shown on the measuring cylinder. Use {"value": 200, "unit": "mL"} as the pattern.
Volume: {"value": 30, "unit": "mL"}
